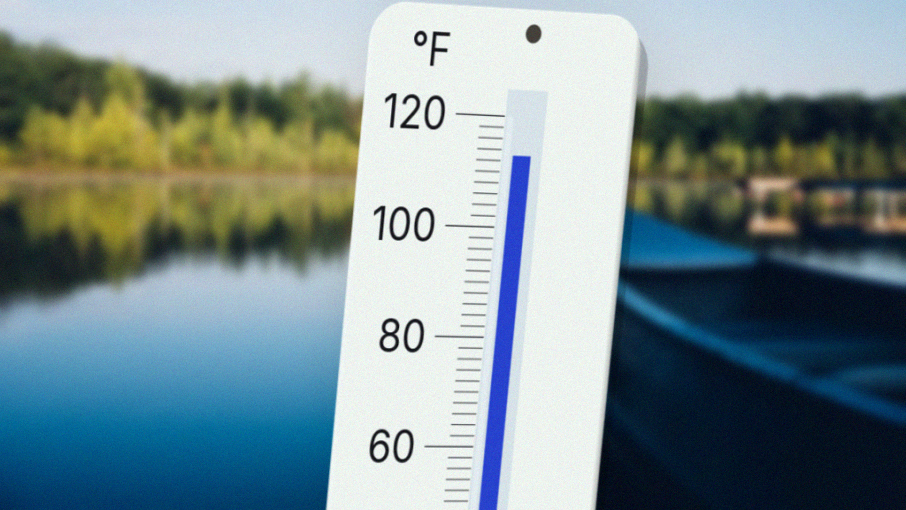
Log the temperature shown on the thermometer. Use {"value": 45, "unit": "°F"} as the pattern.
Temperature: {"value": 113, "unit": "°F"}
